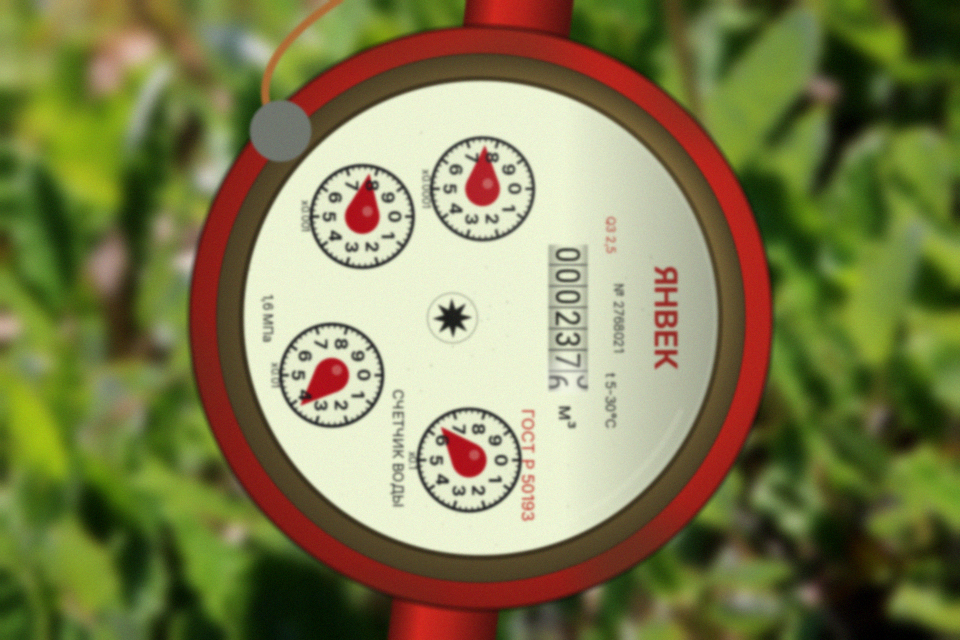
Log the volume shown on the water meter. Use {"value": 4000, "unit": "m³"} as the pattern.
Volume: {"value": 2375.6377, "unit": "m³"}
